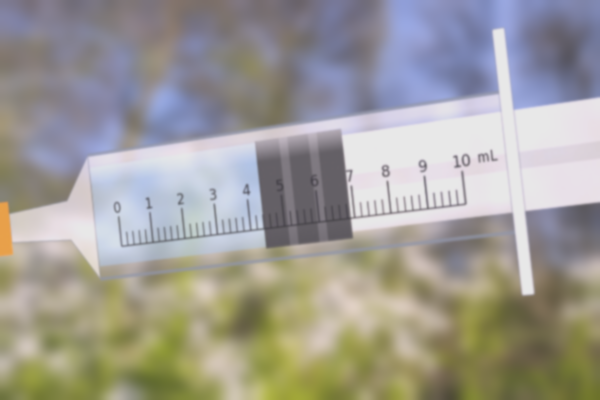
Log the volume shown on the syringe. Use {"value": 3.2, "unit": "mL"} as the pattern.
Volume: {"value": 4.4, "unit": "mL"}
